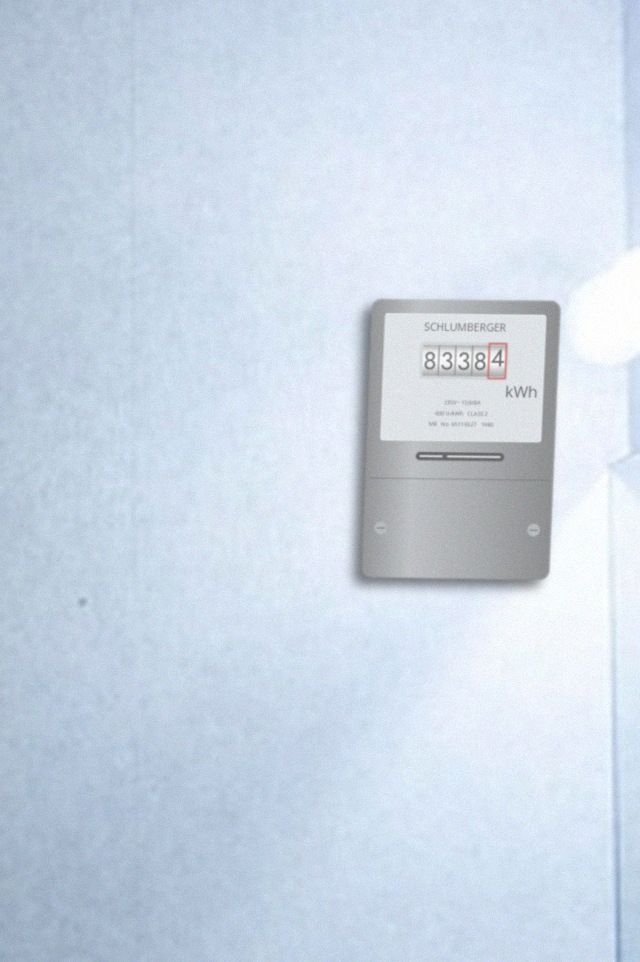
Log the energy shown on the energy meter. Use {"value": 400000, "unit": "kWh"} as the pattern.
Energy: {"value": 8338.4, "unit": "kWh"}
